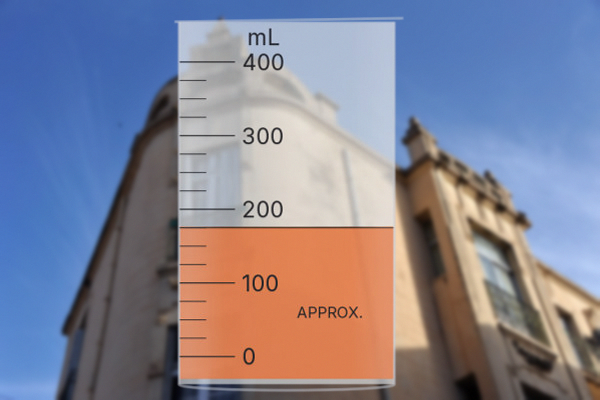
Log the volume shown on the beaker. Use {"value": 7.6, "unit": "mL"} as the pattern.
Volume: {"value": 175, "unit": "mL"}
